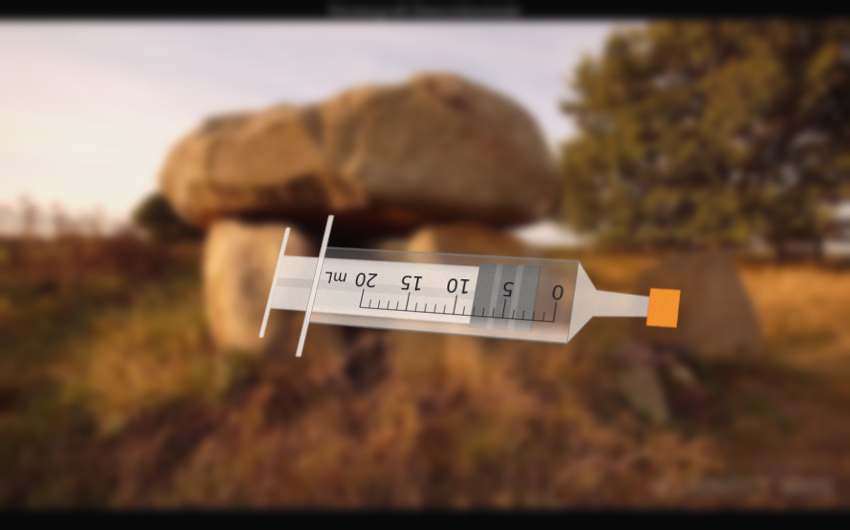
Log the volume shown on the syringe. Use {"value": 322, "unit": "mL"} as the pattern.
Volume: {"value": 2, "unit": "mL"}
